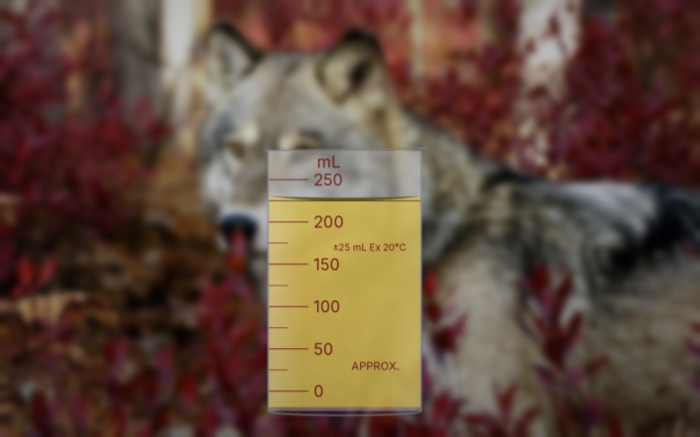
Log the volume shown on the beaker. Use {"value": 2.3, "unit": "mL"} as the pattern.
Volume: {"value": 225, "unit": "mL"}
